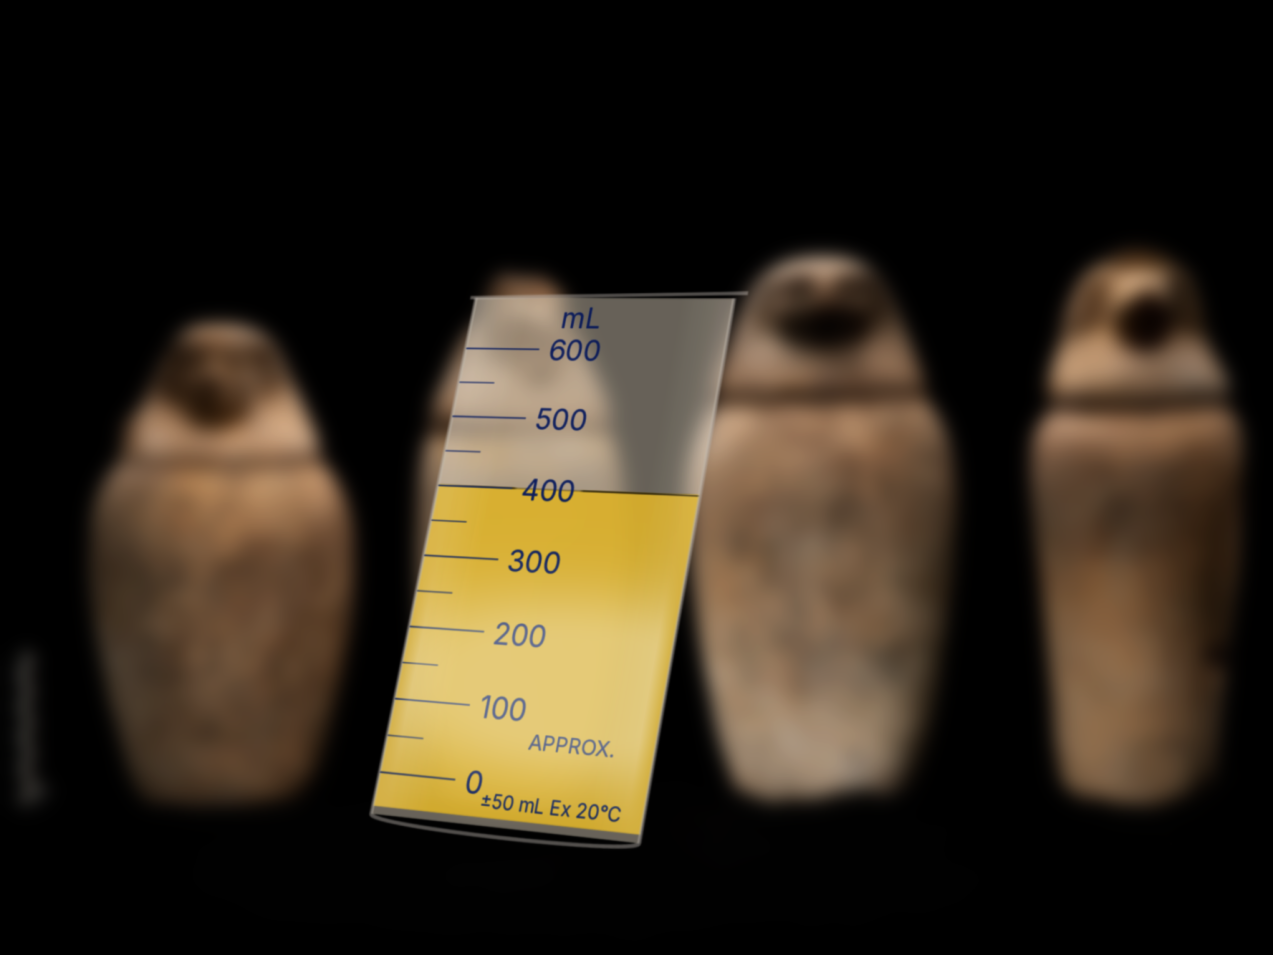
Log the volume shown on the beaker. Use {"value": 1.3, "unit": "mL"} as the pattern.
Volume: {"value": 400, "unit": "mL"}
